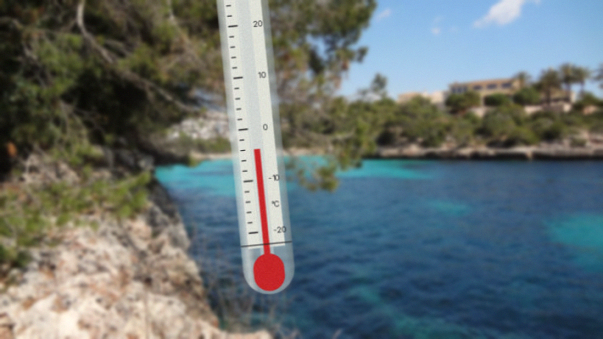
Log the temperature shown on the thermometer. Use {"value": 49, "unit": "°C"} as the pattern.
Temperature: {"value": -4, "unit": "°C"}
